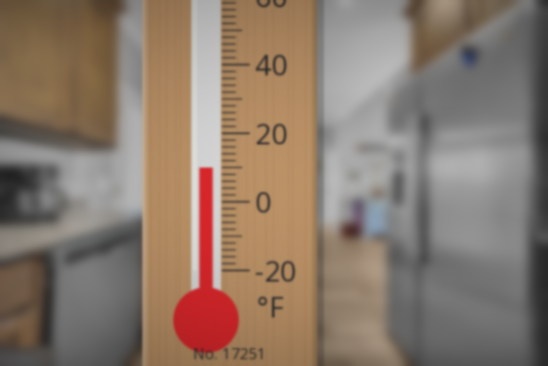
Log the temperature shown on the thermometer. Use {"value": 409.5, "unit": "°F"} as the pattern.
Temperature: {"value": 10, "unit": "°F"}
